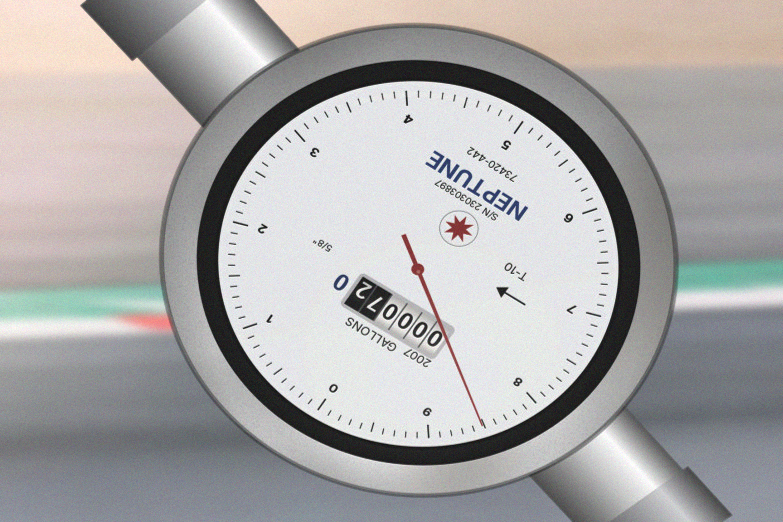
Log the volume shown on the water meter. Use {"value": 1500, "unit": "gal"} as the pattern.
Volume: {"value": 718.5, "unit": "gal"}
